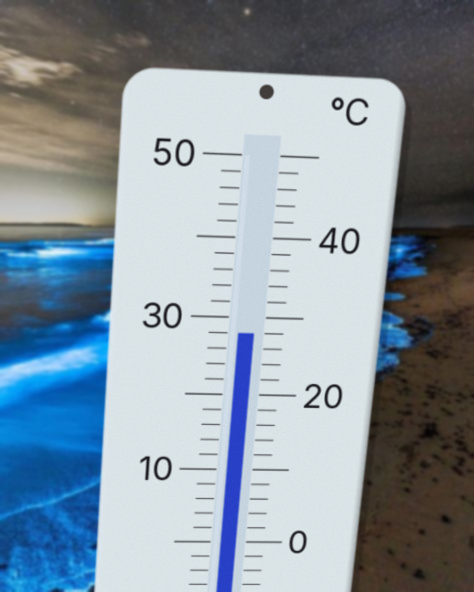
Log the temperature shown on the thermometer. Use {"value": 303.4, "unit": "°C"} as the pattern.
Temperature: {"value": 28, "unit": "°C"}
